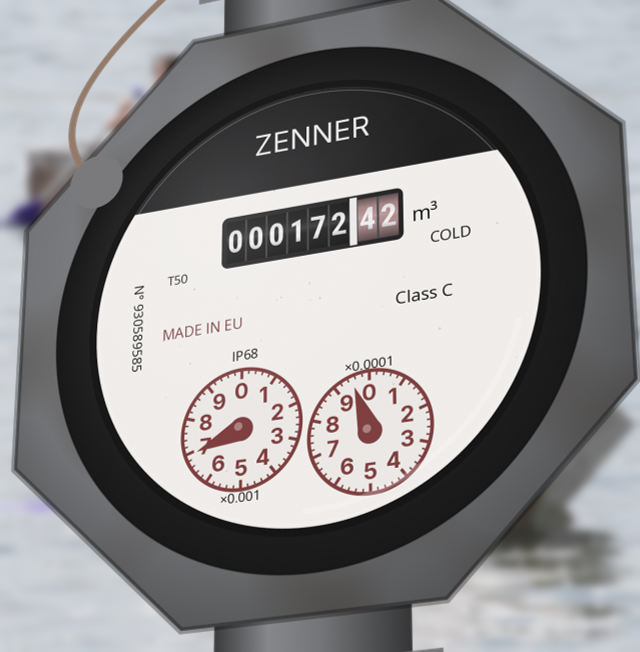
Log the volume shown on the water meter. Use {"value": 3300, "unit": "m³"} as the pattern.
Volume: {"value": 172.4269, "unit": "m³"}
